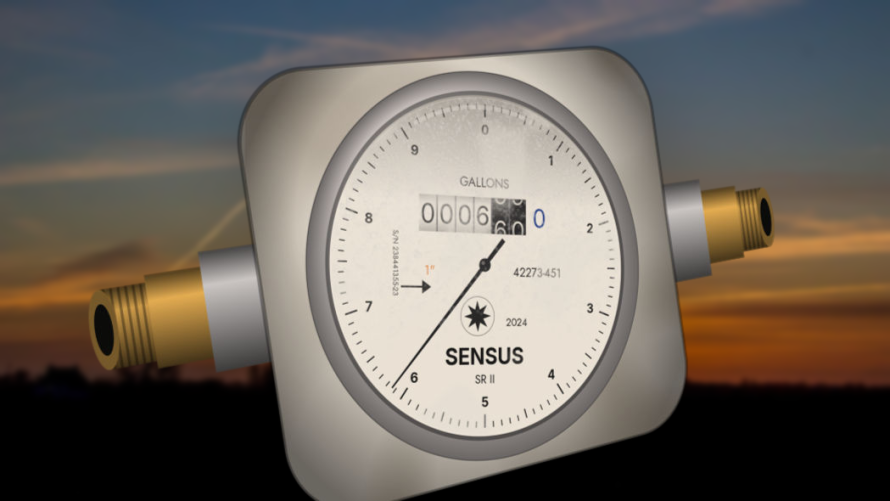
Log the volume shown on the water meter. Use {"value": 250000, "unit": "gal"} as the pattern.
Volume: {"value": 6596.1, "unit": "gal"}
